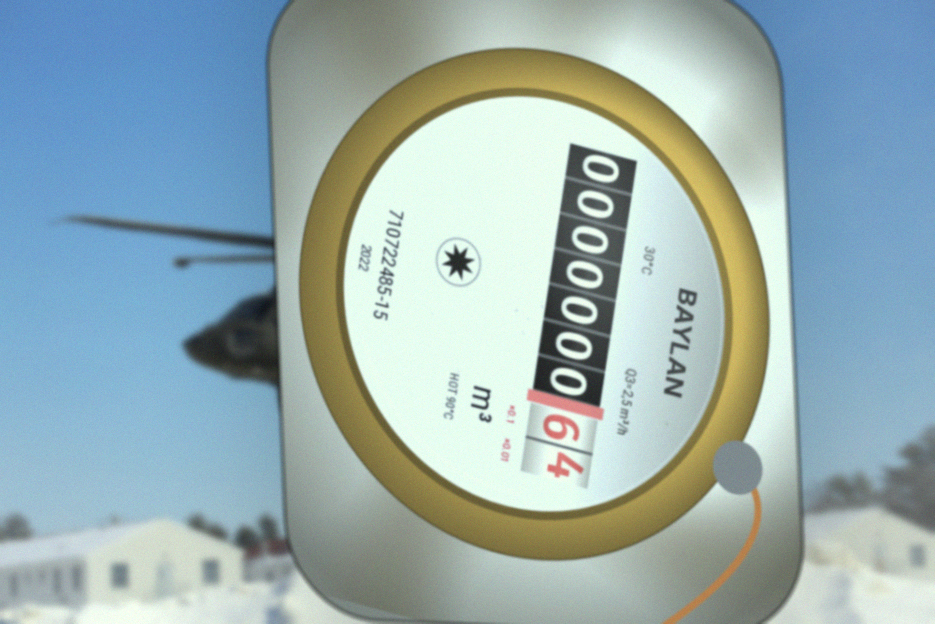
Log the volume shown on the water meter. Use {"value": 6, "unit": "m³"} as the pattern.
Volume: {"value": 0.64, "unit": "m³"}
